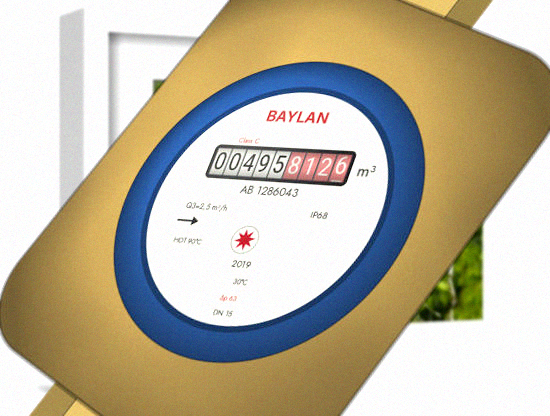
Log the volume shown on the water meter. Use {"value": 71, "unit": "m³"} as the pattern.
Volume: {"value": 495.8126, "unit": "m³"}
